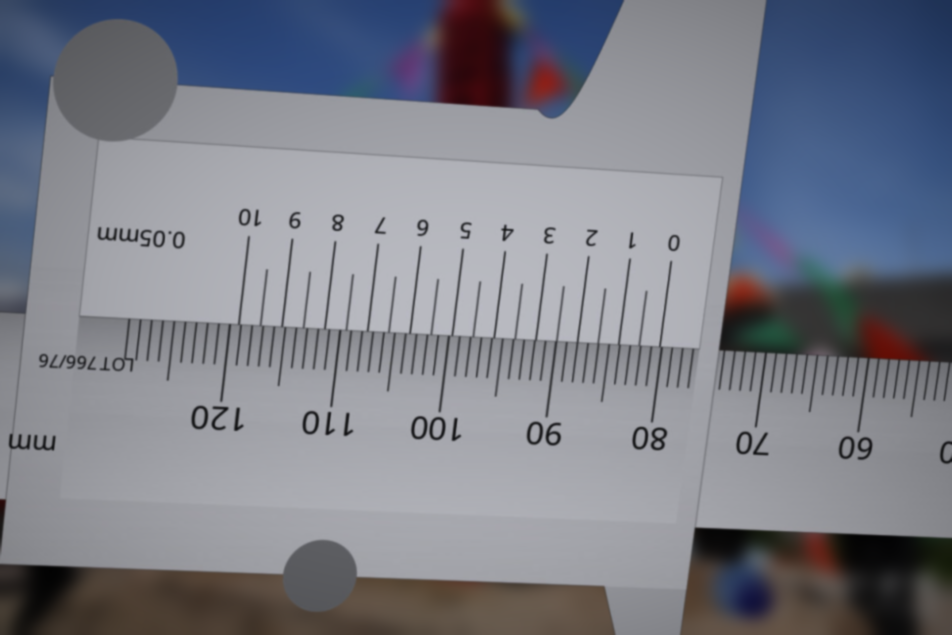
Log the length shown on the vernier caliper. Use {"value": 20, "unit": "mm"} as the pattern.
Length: {"value": 80.2, "unit": "mm"}
